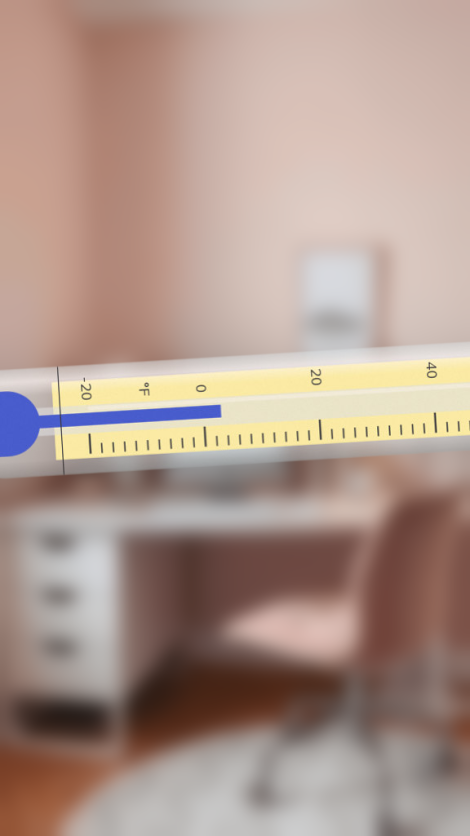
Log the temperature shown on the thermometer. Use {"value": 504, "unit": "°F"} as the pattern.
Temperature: {"value": 3, "unit": "°F"}
